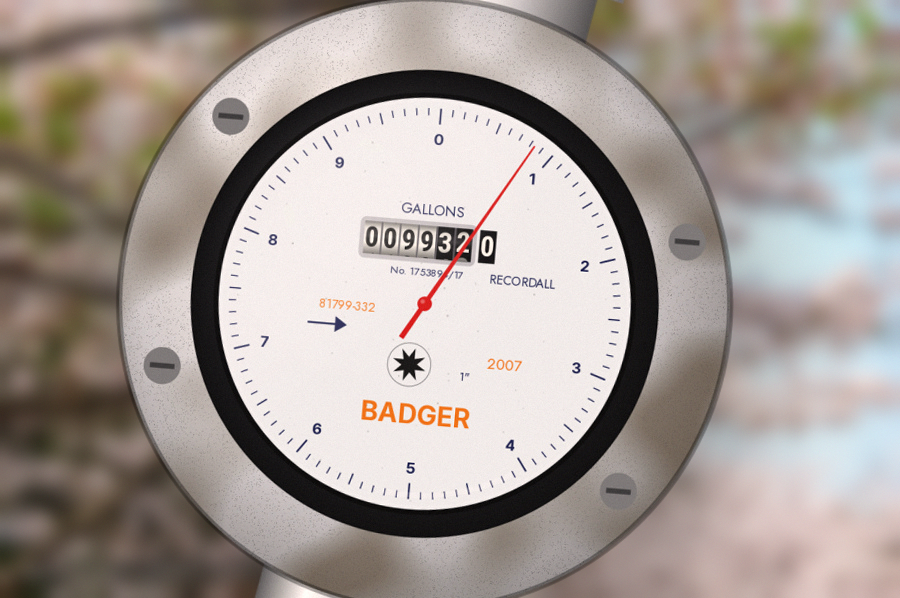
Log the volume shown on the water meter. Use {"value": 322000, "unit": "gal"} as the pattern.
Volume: {"value": 99320.8, "unit": "gal"}
